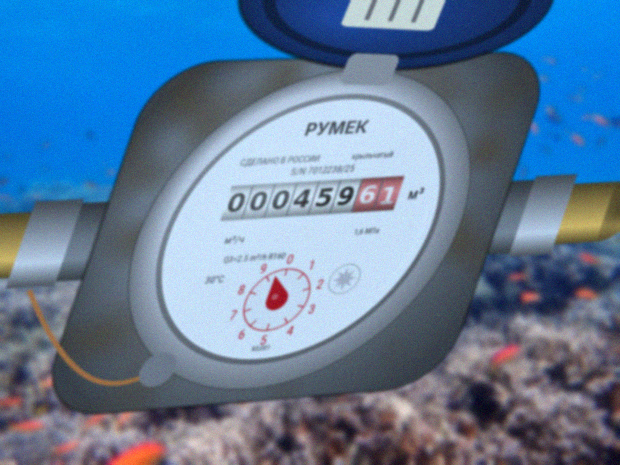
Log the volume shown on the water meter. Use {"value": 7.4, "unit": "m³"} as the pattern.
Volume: {"value": 459.609, "unit": "m³"}
